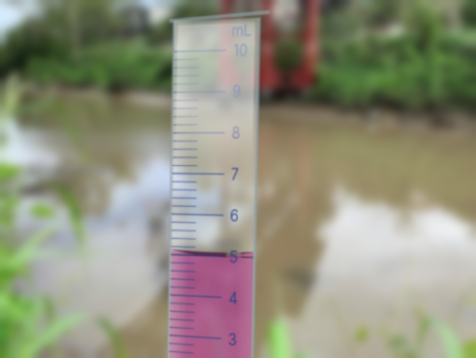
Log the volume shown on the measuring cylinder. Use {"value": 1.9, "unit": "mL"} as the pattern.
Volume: {"value": 5, "unit": "mL"}
